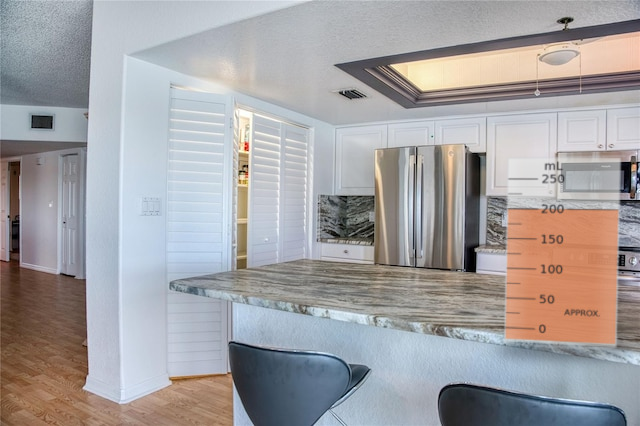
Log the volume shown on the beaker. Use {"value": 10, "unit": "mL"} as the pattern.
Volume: {"value": 200, "unit": "mL"}
